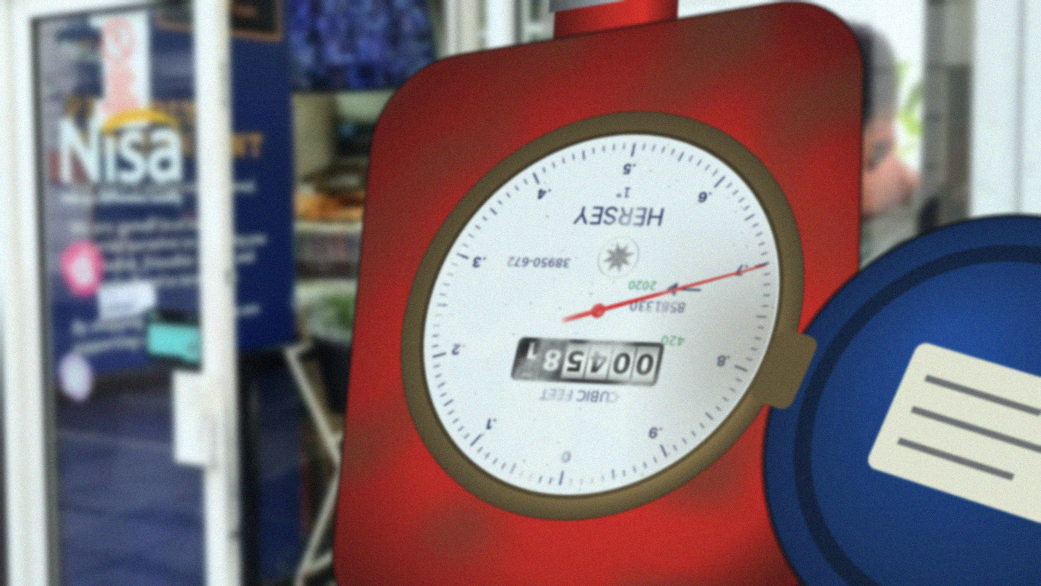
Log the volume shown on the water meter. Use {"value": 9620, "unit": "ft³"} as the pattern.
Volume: {"value": 4580.70, "unit": "ft³"}
